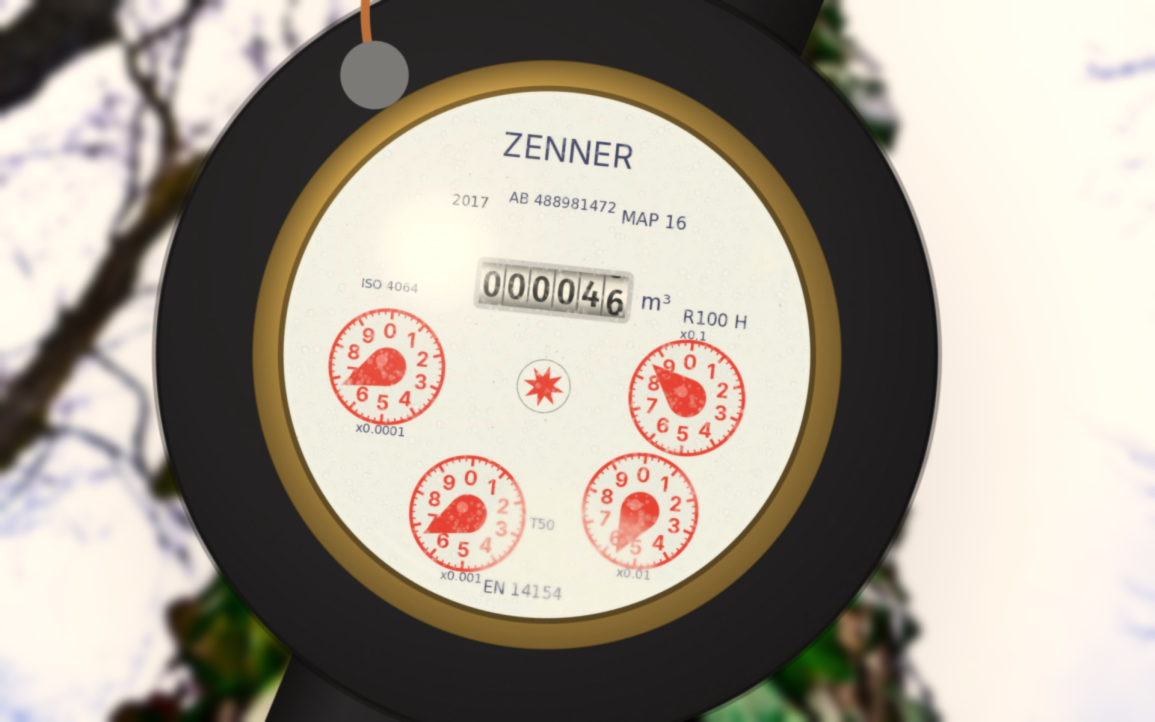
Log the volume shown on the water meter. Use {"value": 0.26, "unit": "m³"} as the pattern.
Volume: {"value": 45.8566, "unit": "m³"}
